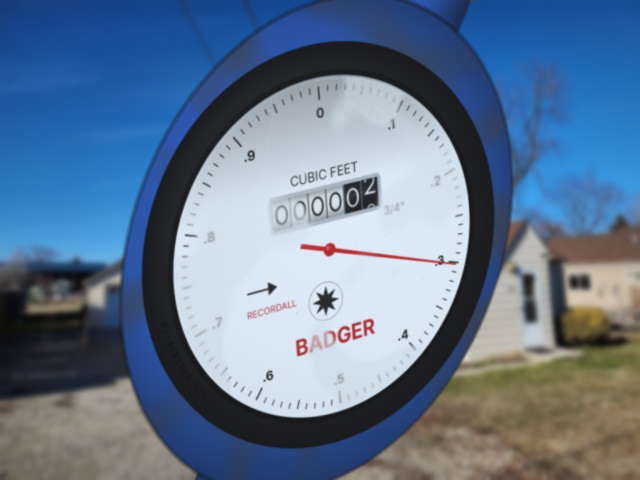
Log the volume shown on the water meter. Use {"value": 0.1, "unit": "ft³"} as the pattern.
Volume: {"value": 2.30, "unit": "ft³"}
